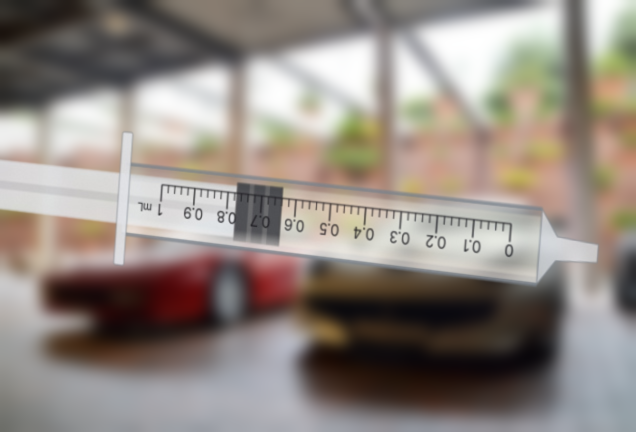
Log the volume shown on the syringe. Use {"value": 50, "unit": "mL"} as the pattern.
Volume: {"value": 0.64, "unit": "mL"}
